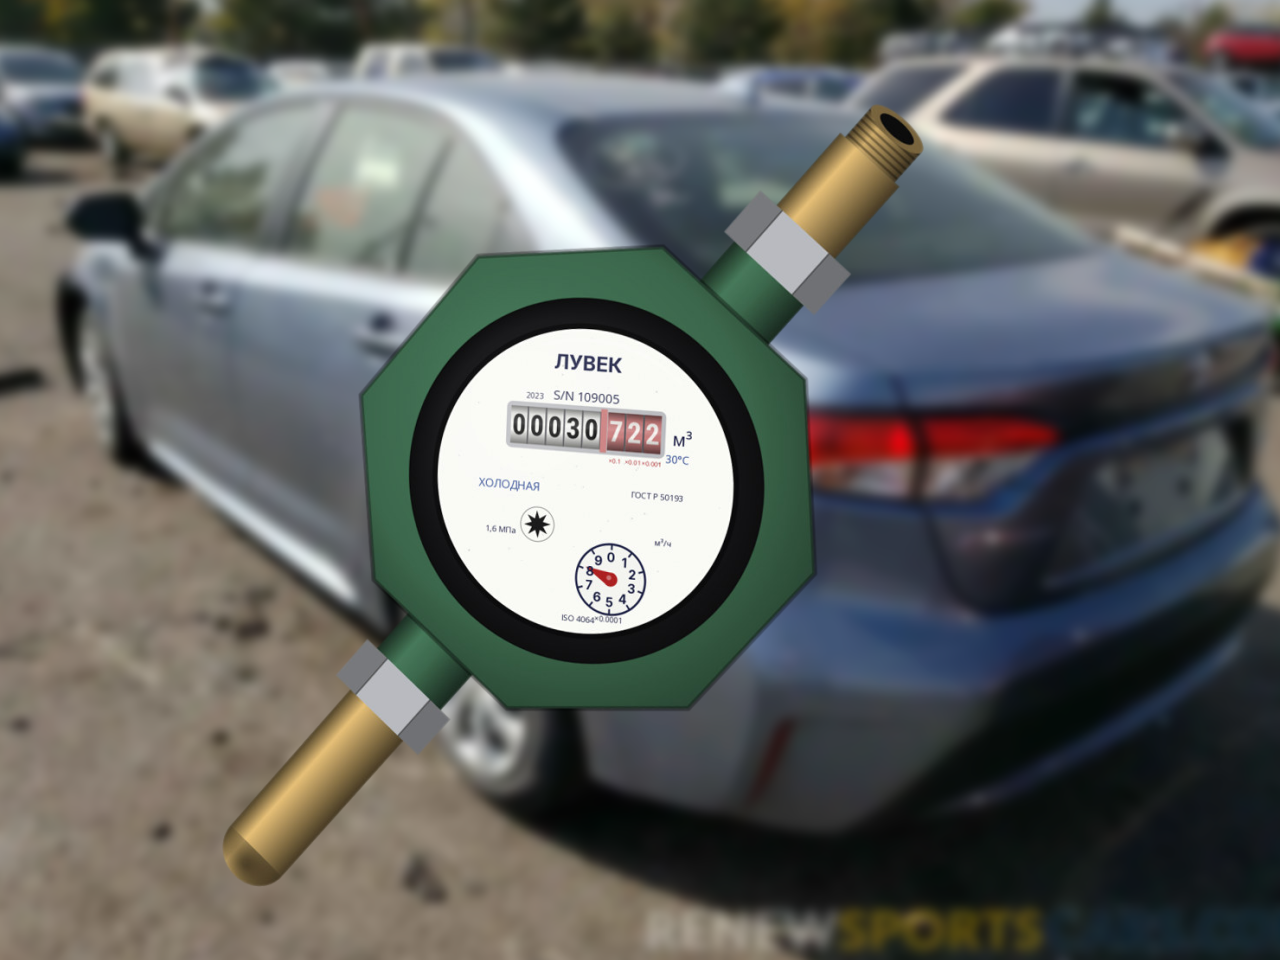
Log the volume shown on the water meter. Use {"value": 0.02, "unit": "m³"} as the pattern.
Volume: {"value": 30.7228, "unit": "m³"}
